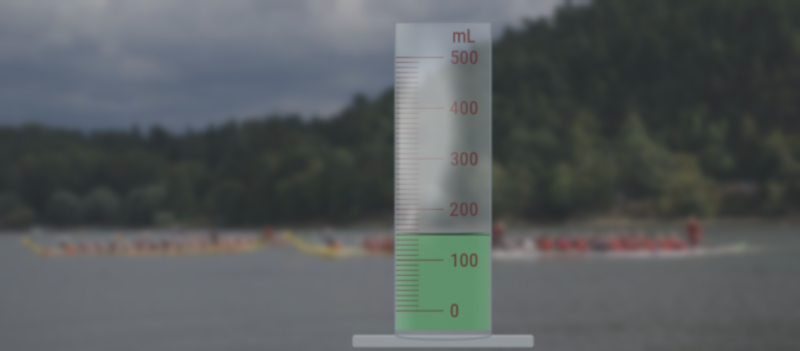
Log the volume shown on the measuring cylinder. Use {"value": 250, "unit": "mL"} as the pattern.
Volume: {"value": 150, "unit": "mL"}
